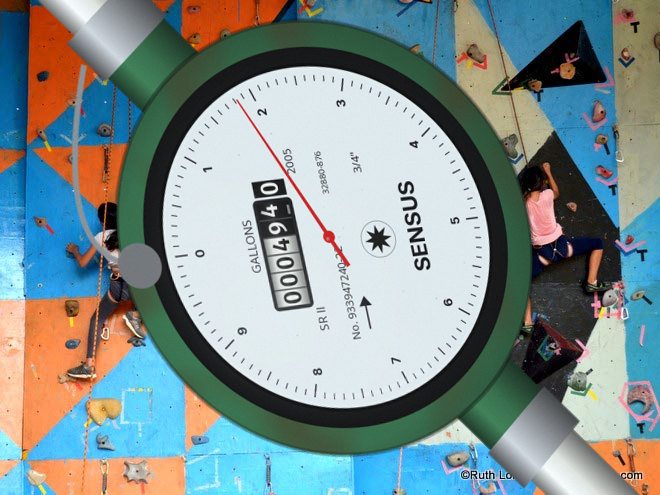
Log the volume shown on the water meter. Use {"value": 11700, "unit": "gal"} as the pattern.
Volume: {"value": 4941.8, "unit": "gal"}
